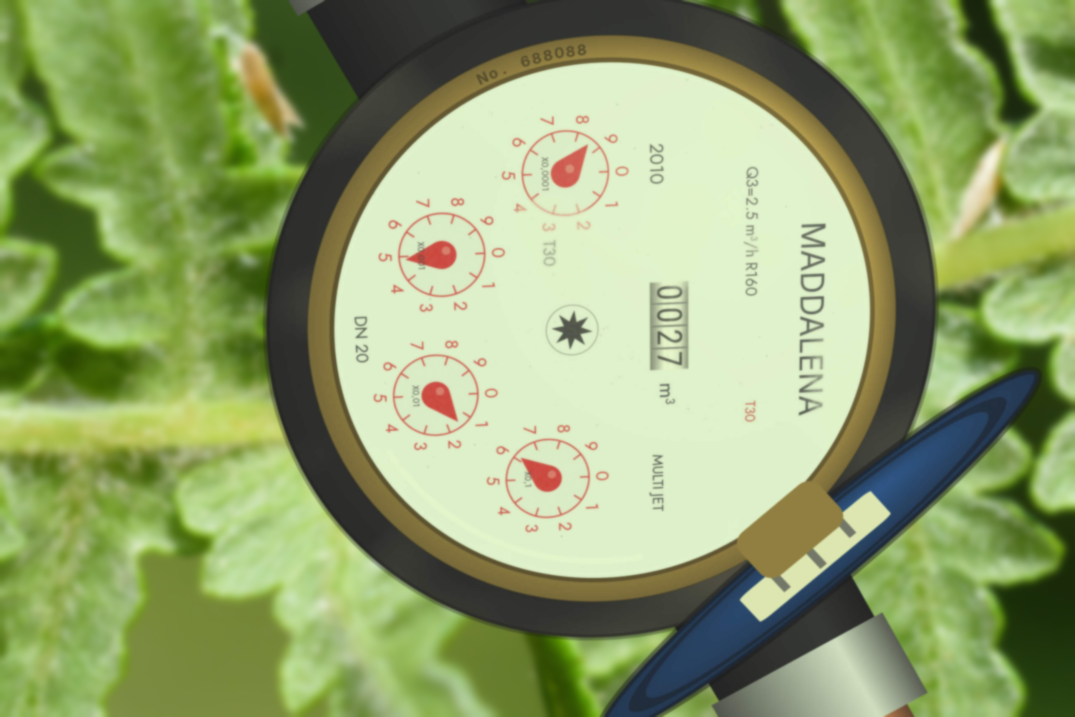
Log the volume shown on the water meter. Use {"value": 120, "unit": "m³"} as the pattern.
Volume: {"value": 27.6148, "unit": "m³"}
